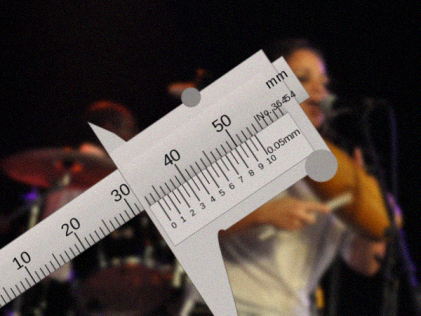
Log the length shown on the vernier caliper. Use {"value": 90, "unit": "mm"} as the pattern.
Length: {"value": 34.4, "unit": "mm"}
